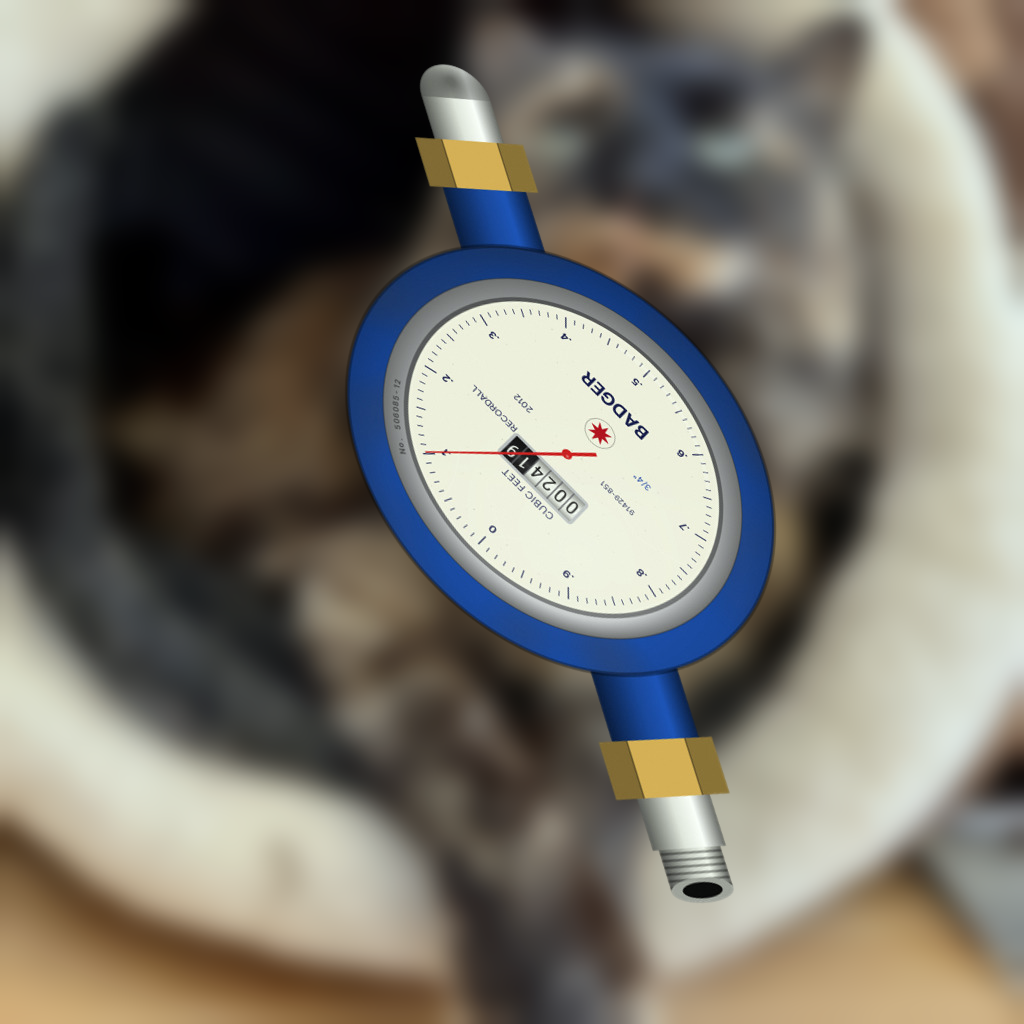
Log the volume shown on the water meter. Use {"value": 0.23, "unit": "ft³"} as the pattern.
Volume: {"value": 2419.10, "unit": "ft³"}
